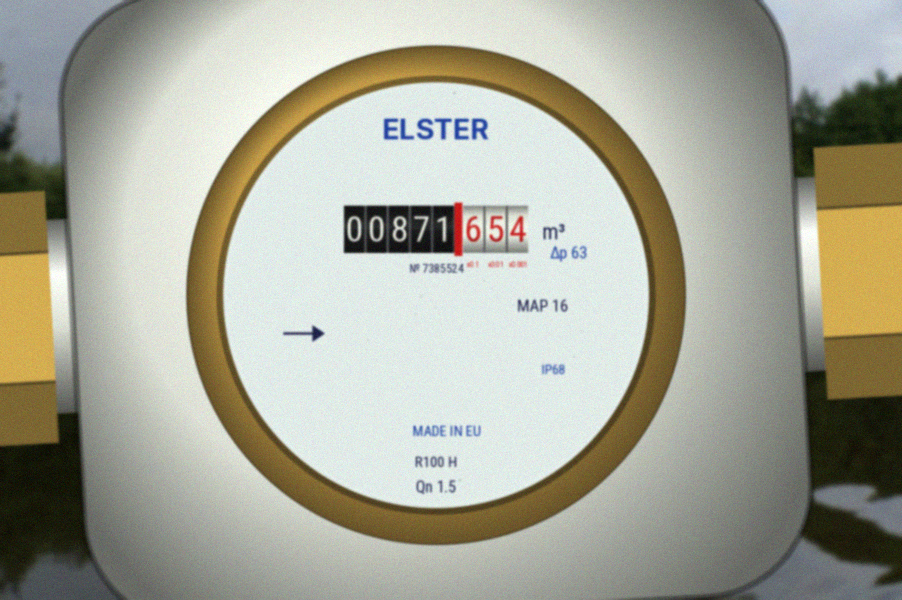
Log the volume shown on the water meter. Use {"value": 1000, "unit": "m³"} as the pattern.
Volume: {"value": 871.654, "unit": "m³"}
